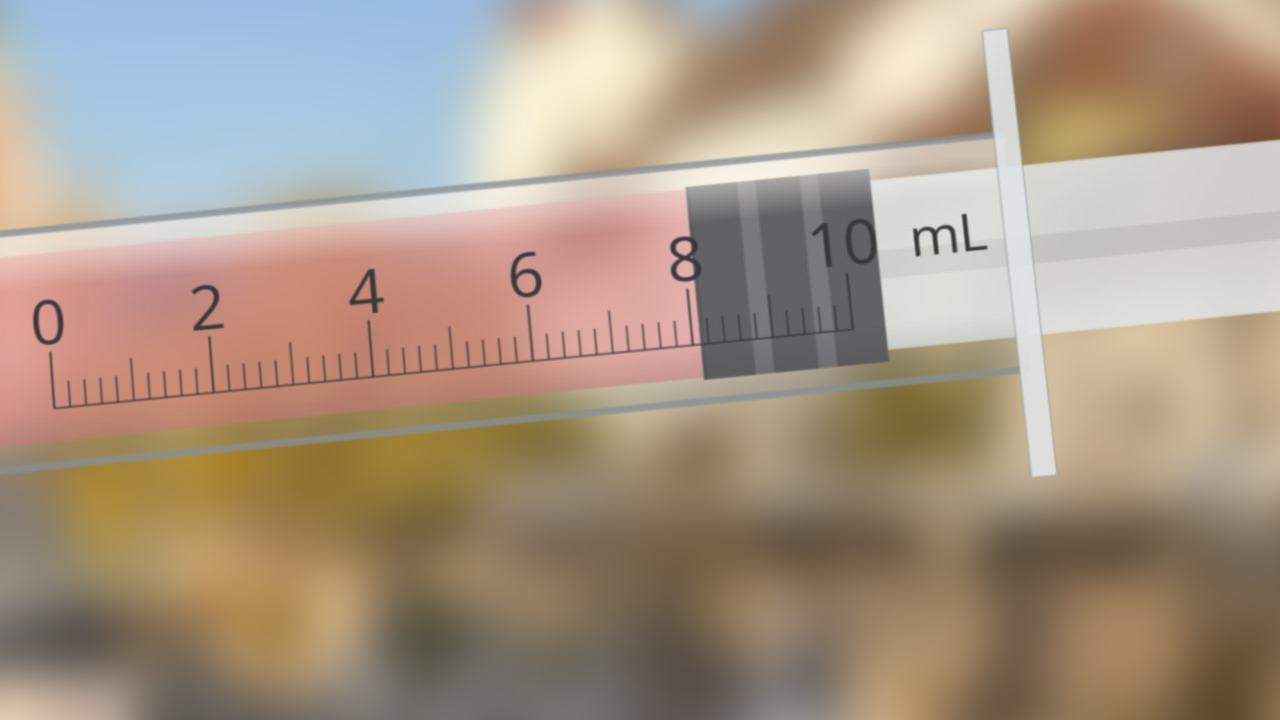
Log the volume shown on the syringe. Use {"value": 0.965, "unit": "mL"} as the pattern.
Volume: {"value": 8.1, "unit": "mL"}
